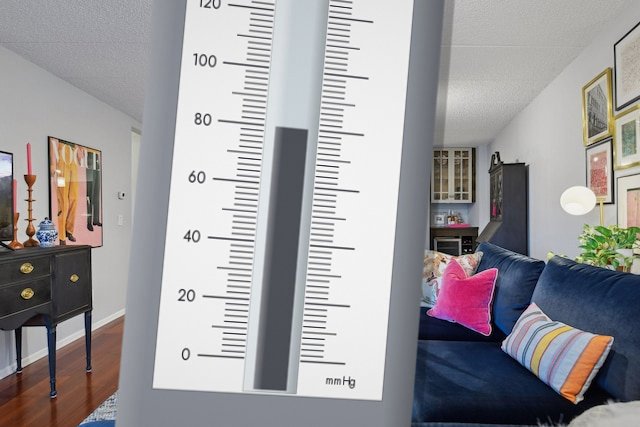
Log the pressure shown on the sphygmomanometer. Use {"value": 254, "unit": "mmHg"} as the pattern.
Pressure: {"value": 80, "unit": "mmHg"}
